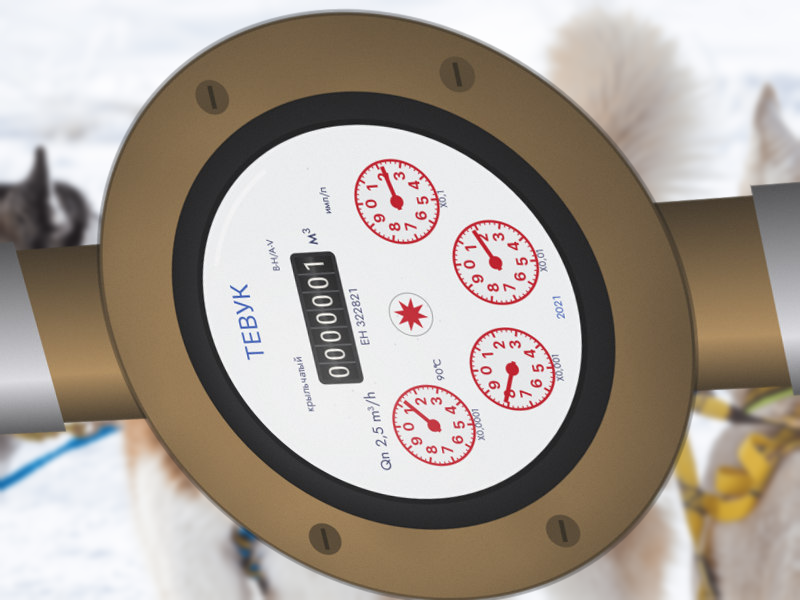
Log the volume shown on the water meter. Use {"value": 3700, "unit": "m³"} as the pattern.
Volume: {"value": 1.2181, "unit": "m³"}
